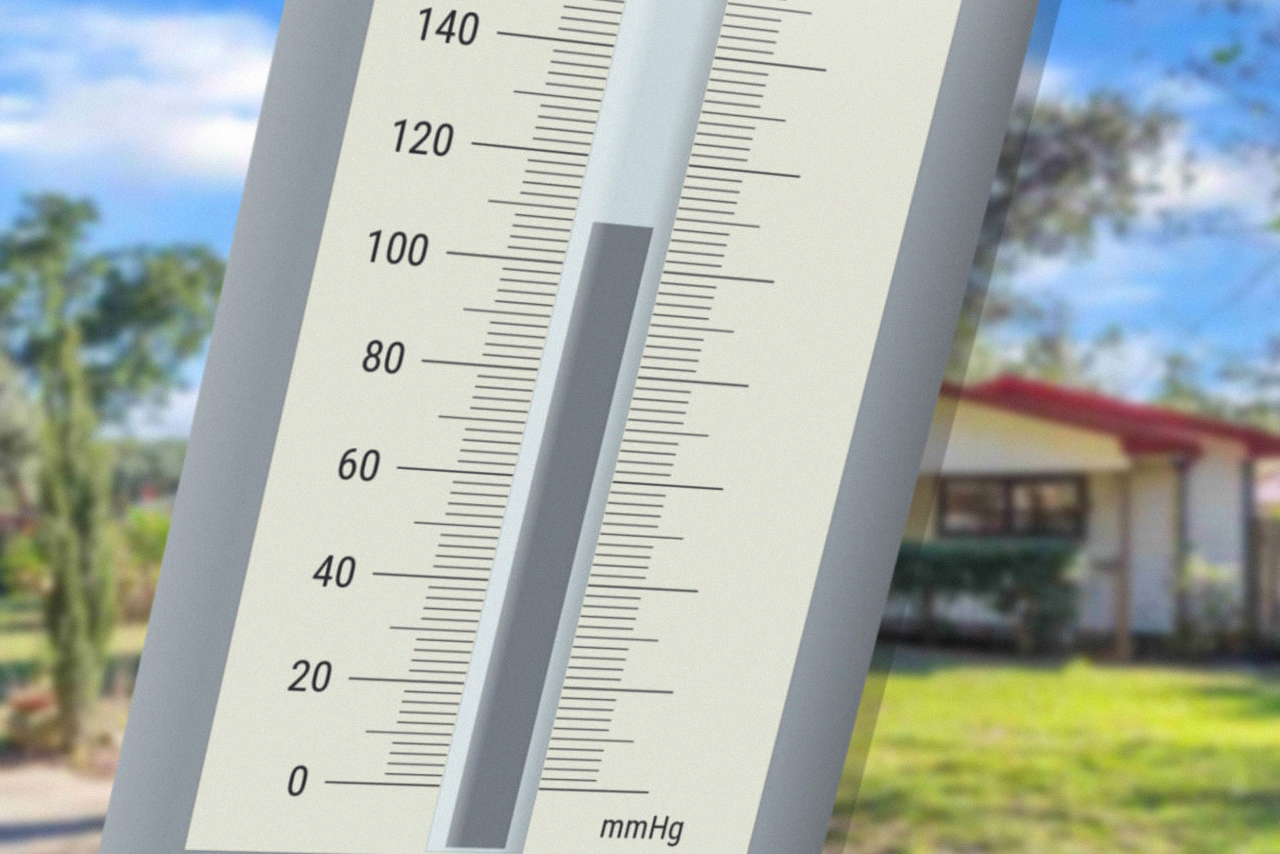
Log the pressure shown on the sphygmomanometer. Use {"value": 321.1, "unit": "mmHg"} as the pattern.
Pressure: {"value": 108, "unit": "mmHg"}
